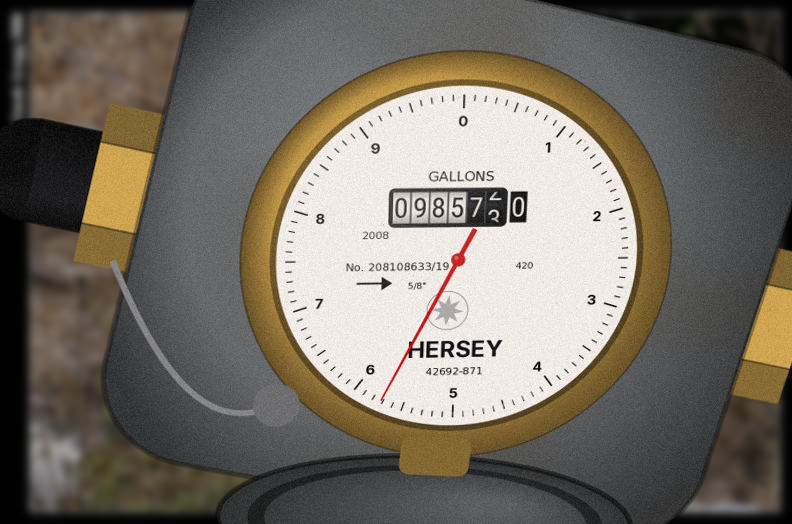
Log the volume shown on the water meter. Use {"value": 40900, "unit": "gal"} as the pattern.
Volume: {"value": 985725.7, "unit": "gal"}
